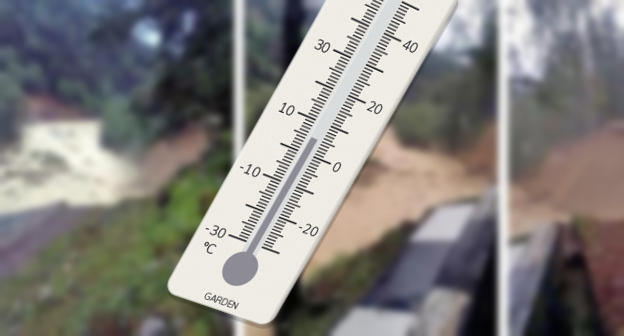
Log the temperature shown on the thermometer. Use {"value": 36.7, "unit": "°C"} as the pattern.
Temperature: {"value": 5, "unit": "°C"}
